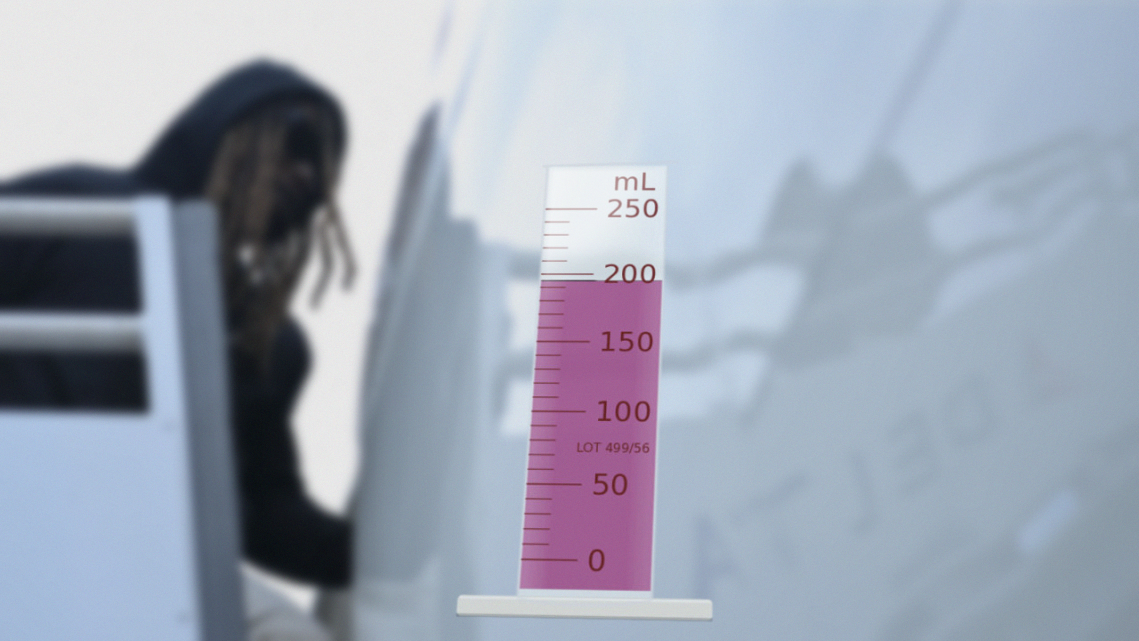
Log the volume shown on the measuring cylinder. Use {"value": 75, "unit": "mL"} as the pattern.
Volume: {"value": 195, "unit": "mL"}
